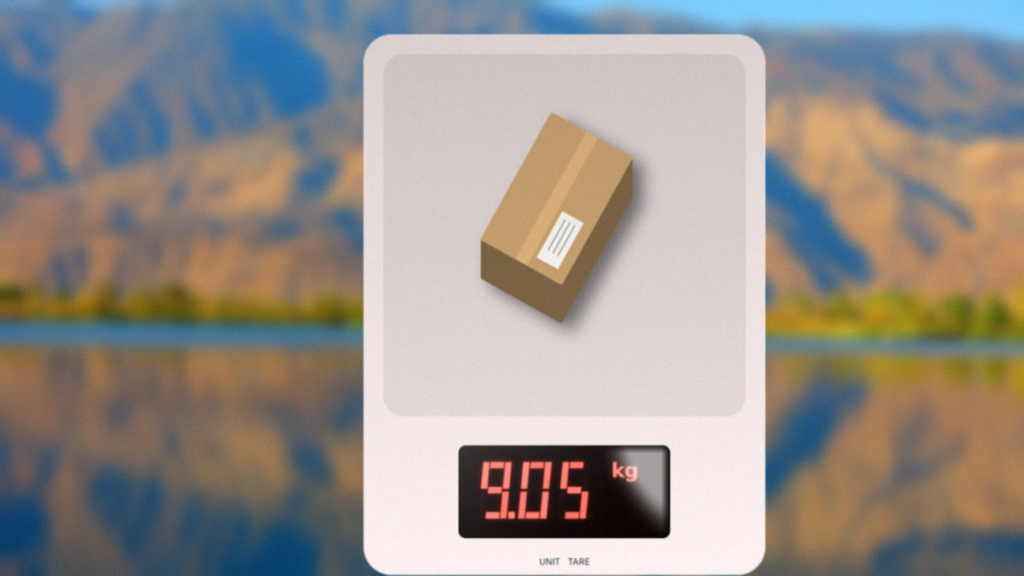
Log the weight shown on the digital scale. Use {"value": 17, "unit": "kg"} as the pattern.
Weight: {"value": 9.05, "unit": "kg"}
